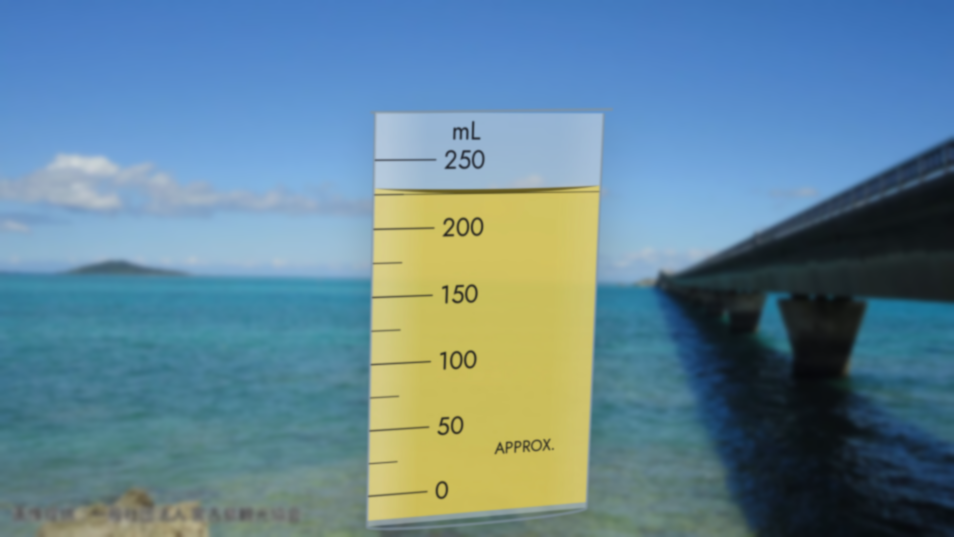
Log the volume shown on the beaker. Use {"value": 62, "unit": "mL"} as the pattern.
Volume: {"value": 225, "unit": "mL"}
